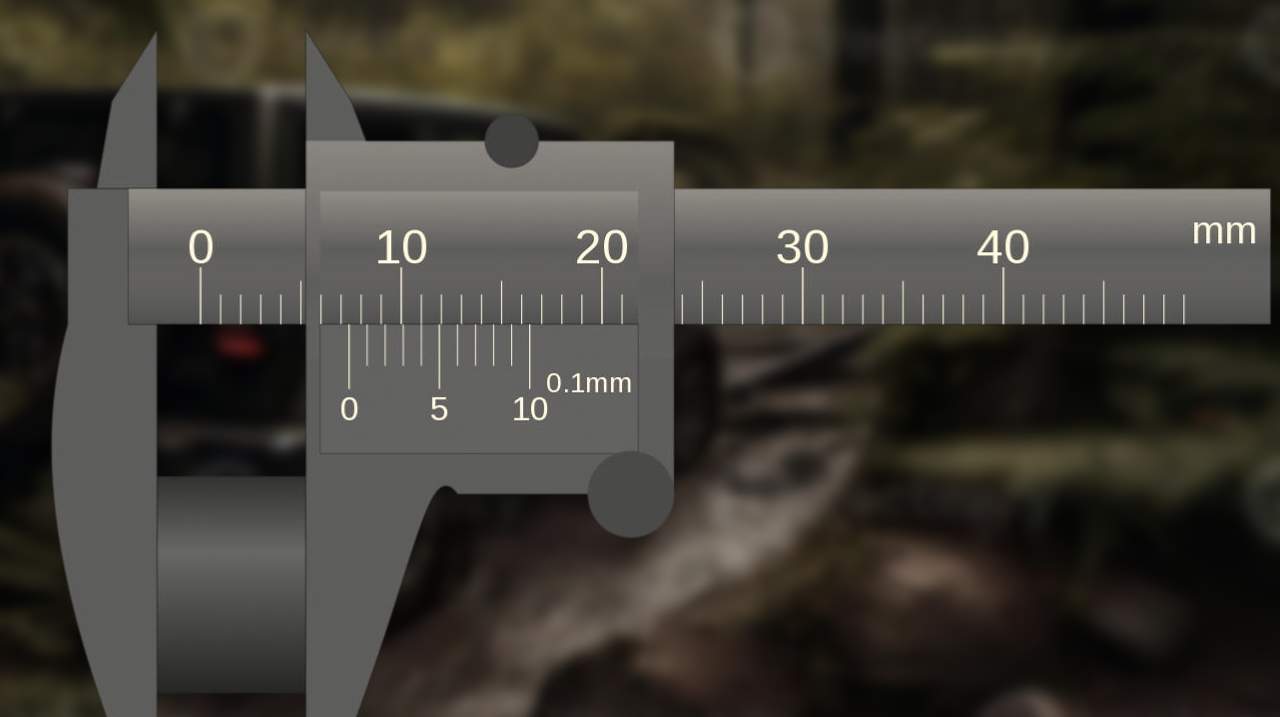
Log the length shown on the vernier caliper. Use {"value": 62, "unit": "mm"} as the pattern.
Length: {"value": 7.4, "unit": "mm"}
